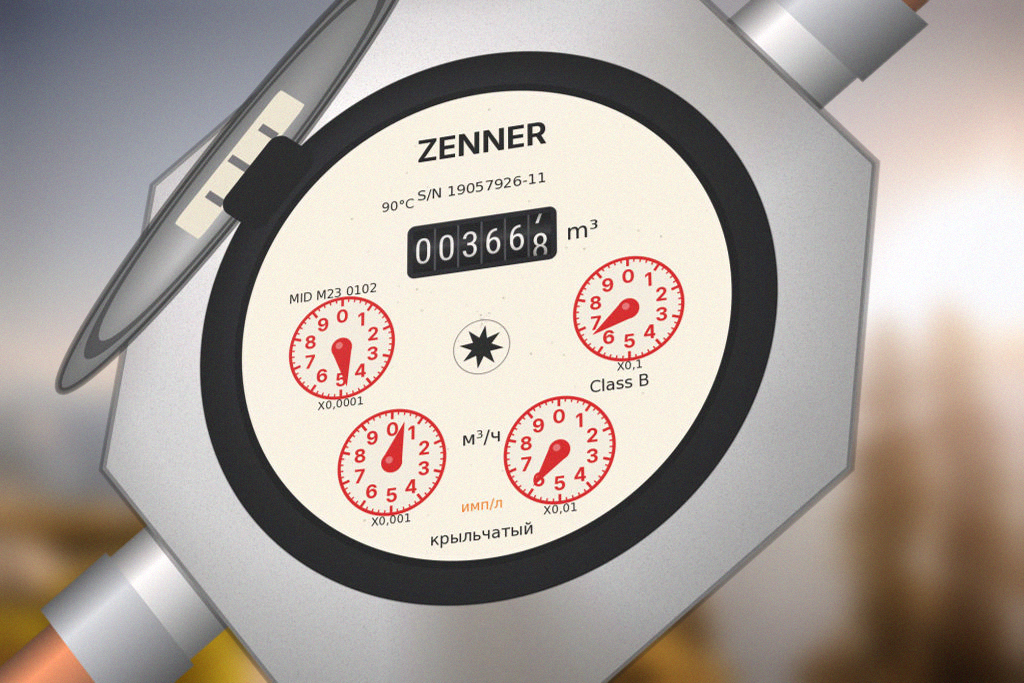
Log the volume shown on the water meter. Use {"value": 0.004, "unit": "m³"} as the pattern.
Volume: {"value": 3667.6604, "unit": "m³"}
